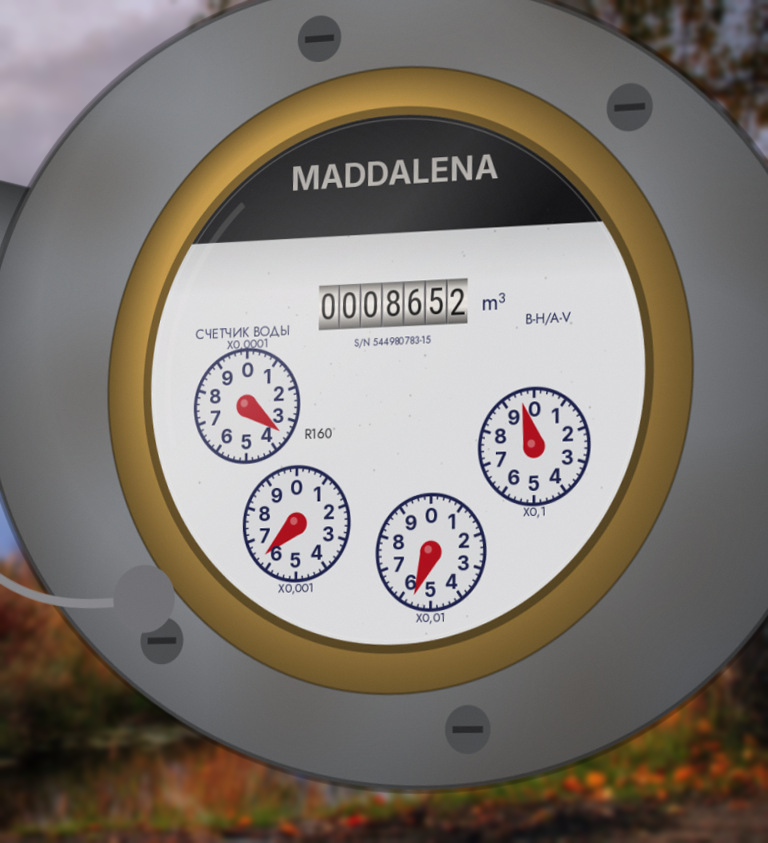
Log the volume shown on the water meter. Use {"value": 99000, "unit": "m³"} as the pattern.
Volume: {"value": 8651.9563, "unit": "m³"}
